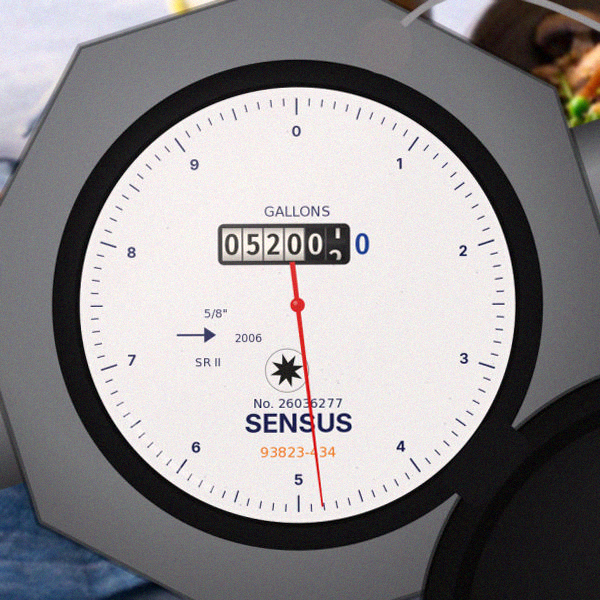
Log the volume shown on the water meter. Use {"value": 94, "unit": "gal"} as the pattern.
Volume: {"value": 520014.8, "unit": "gal"}
